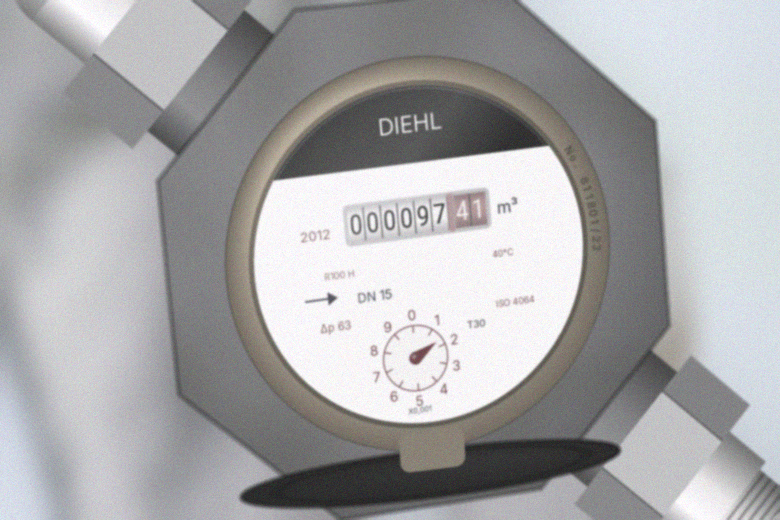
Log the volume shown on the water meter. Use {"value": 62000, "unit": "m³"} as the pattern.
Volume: {"value": 97.411, "unit": "m³"}
